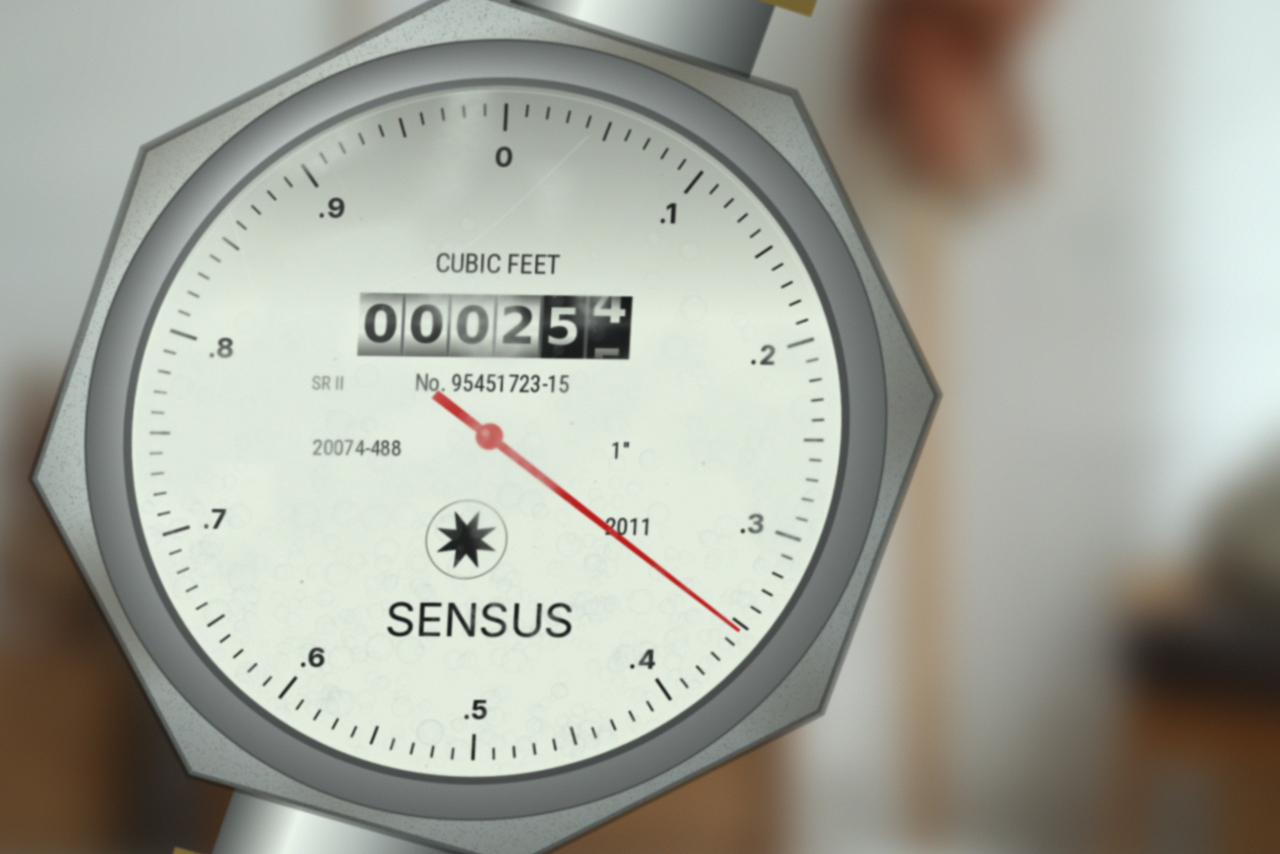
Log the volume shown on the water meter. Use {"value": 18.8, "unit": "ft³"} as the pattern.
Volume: {"value": 254.35, "unit": "ft³"}
